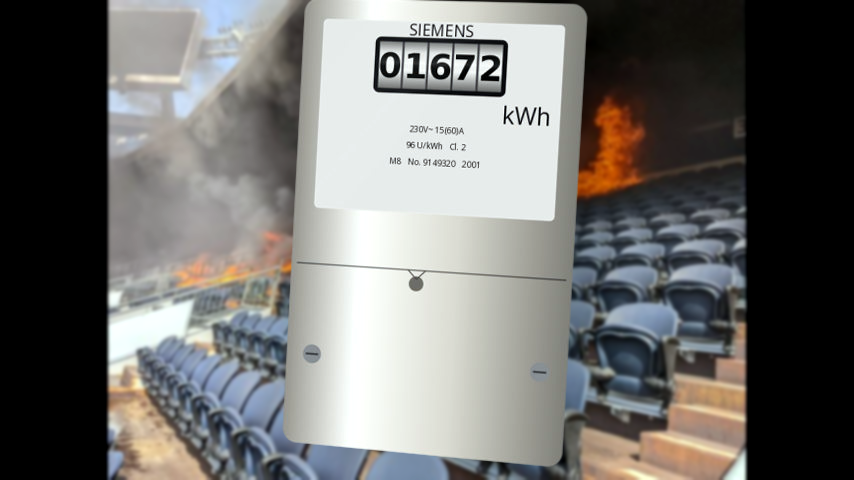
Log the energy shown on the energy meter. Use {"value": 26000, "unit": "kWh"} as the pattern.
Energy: {"value": 1672, "unit": "kWh"}
